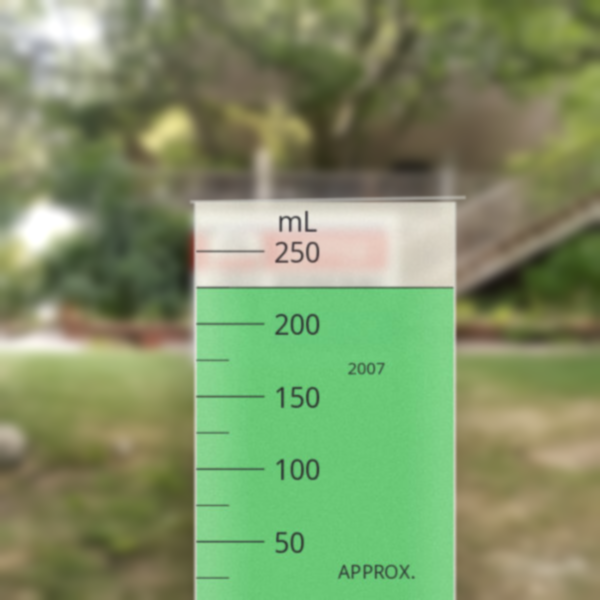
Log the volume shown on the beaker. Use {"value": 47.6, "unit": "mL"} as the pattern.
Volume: {"value": 225, "unit": "mL"}
